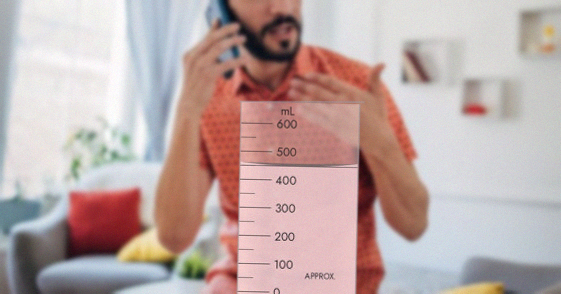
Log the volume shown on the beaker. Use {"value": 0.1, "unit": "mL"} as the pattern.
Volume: {"value": 450, "unit": "mL"}
